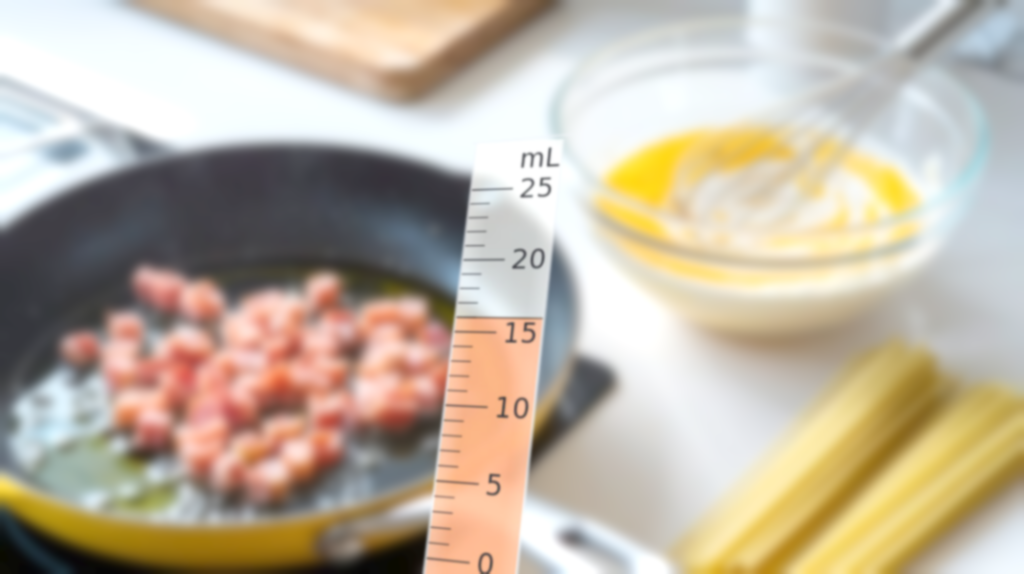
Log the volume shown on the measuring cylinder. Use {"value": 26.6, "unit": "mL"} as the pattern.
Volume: {"value": 16, "unit": "mL"}
